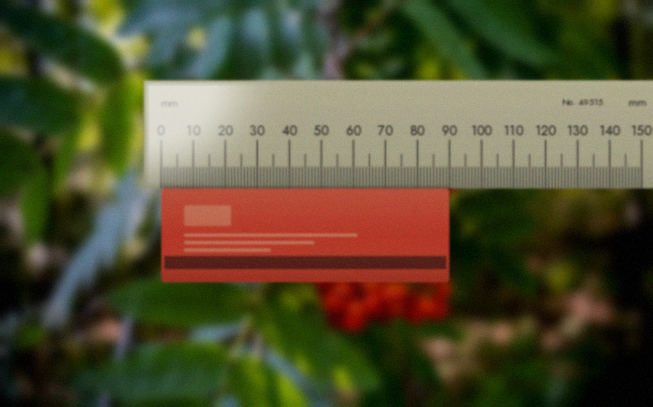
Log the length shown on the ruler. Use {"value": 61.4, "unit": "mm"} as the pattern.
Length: {"value": 90, "unit": "mm"}
